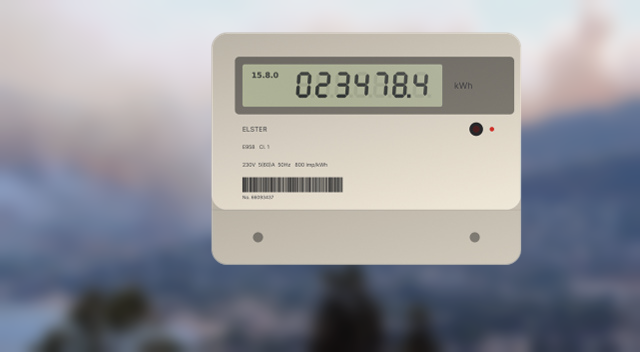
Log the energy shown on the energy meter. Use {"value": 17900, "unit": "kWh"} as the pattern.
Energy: {"value": 23478.4, "unit": "kWh"}
